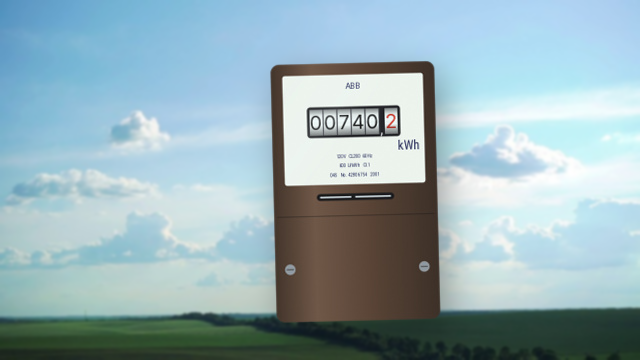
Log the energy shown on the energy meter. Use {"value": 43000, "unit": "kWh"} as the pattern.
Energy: {"value": 740.2, "unit": "kWh"}
